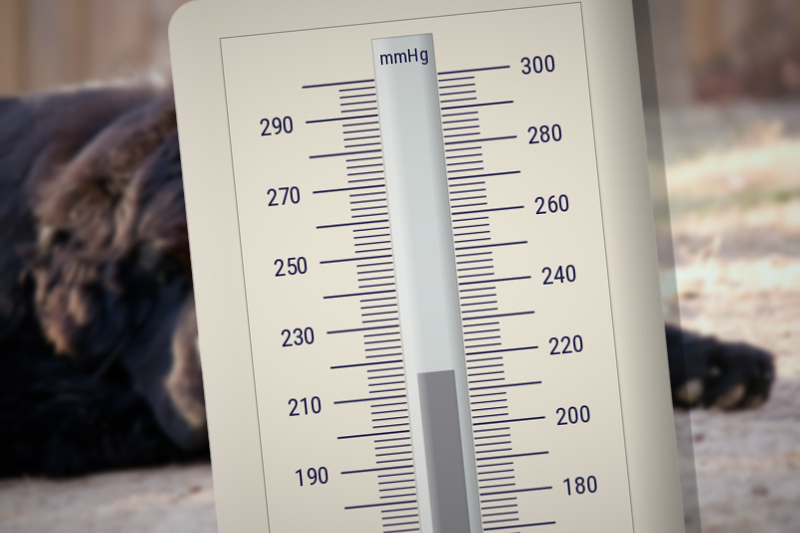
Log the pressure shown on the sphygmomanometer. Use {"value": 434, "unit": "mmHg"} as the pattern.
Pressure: {"value": 216, "unit": "mmHg"}
